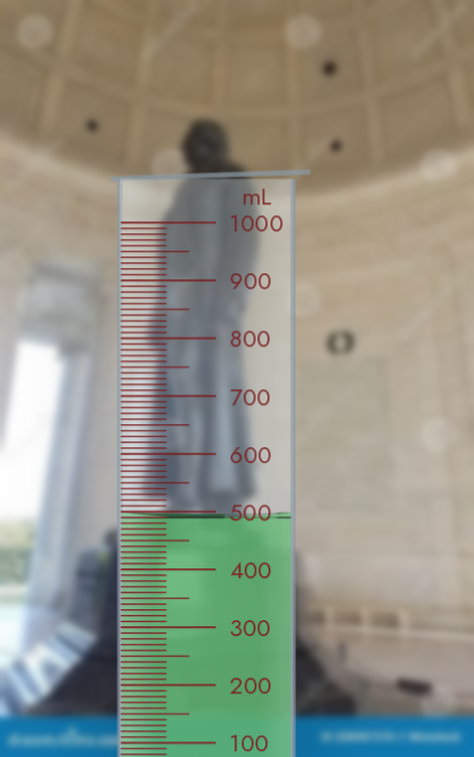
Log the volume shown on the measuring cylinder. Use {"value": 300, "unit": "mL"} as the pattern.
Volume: {"value": 490, "unit": "mL"}
